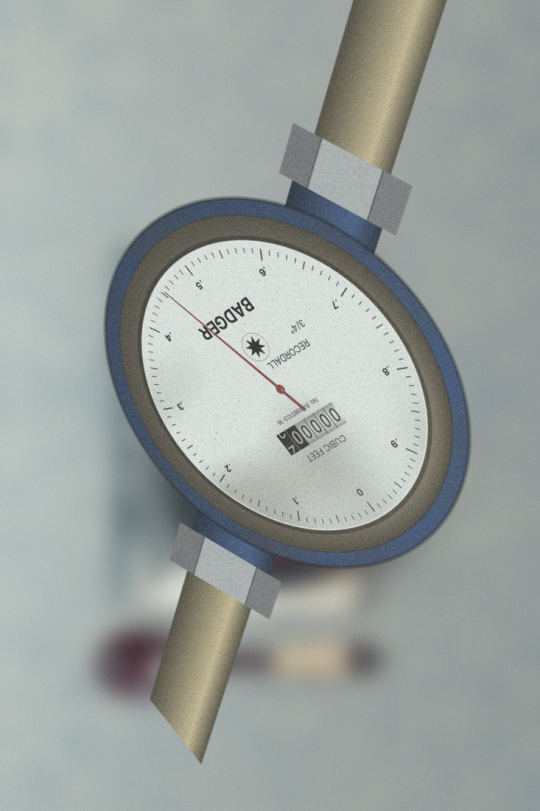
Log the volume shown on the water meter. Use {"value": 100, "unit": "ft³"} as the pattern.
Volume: {"value": 2.45, "unit": "ft³"}
